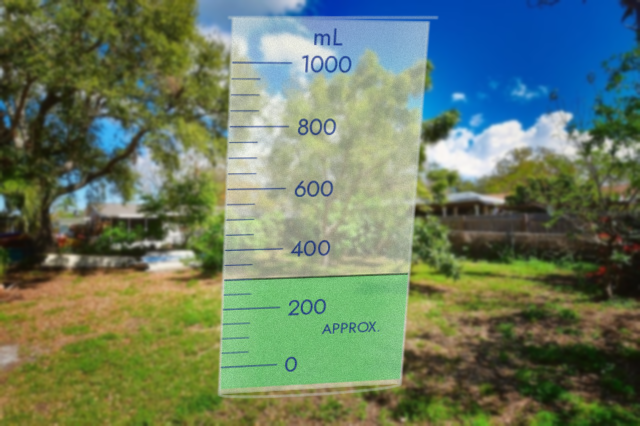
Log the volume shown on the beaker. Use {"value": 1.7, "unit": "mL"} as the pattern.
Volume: {"value": 300, "unit": "mL"}
